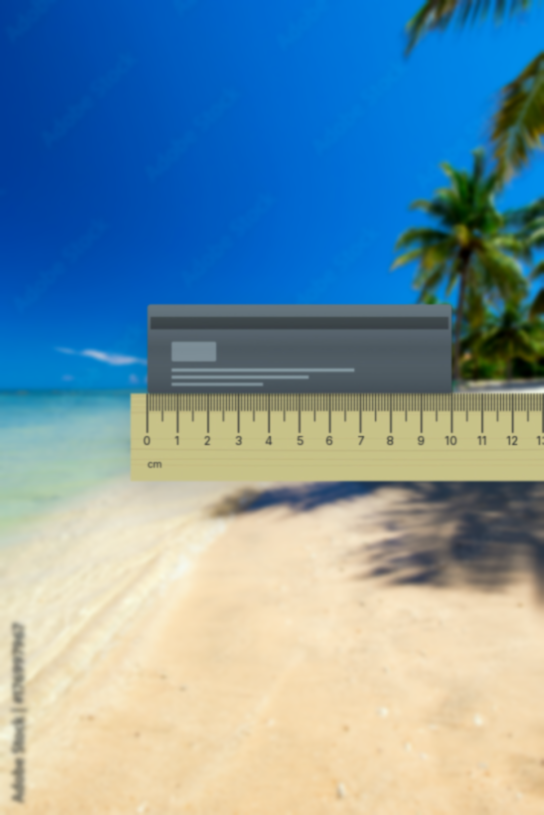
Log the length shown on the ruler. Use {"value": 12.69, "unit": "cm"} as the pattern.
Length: {"value": 10, "unit": "cm"}
